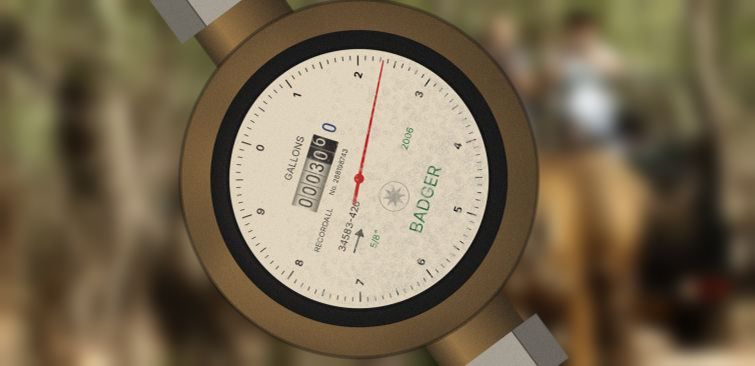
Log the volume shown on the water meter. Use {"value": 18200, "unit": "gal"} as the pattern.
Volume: {"value": 3062.3, "unit": "gal"}
